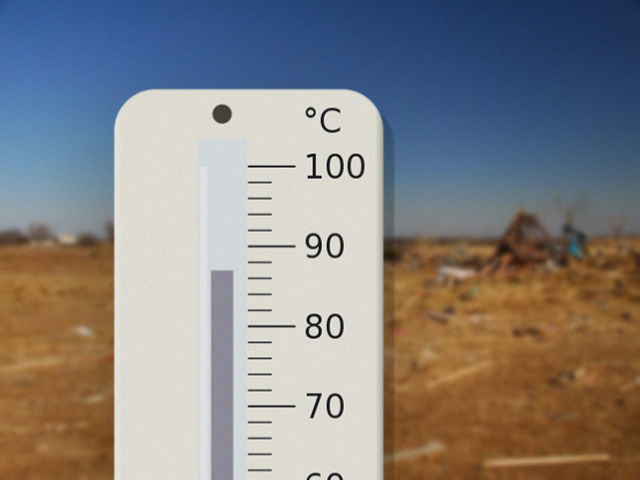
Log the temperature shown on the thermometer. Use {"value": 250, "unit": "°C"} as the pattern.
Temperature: {"value": 87, "unit": "°C"}
